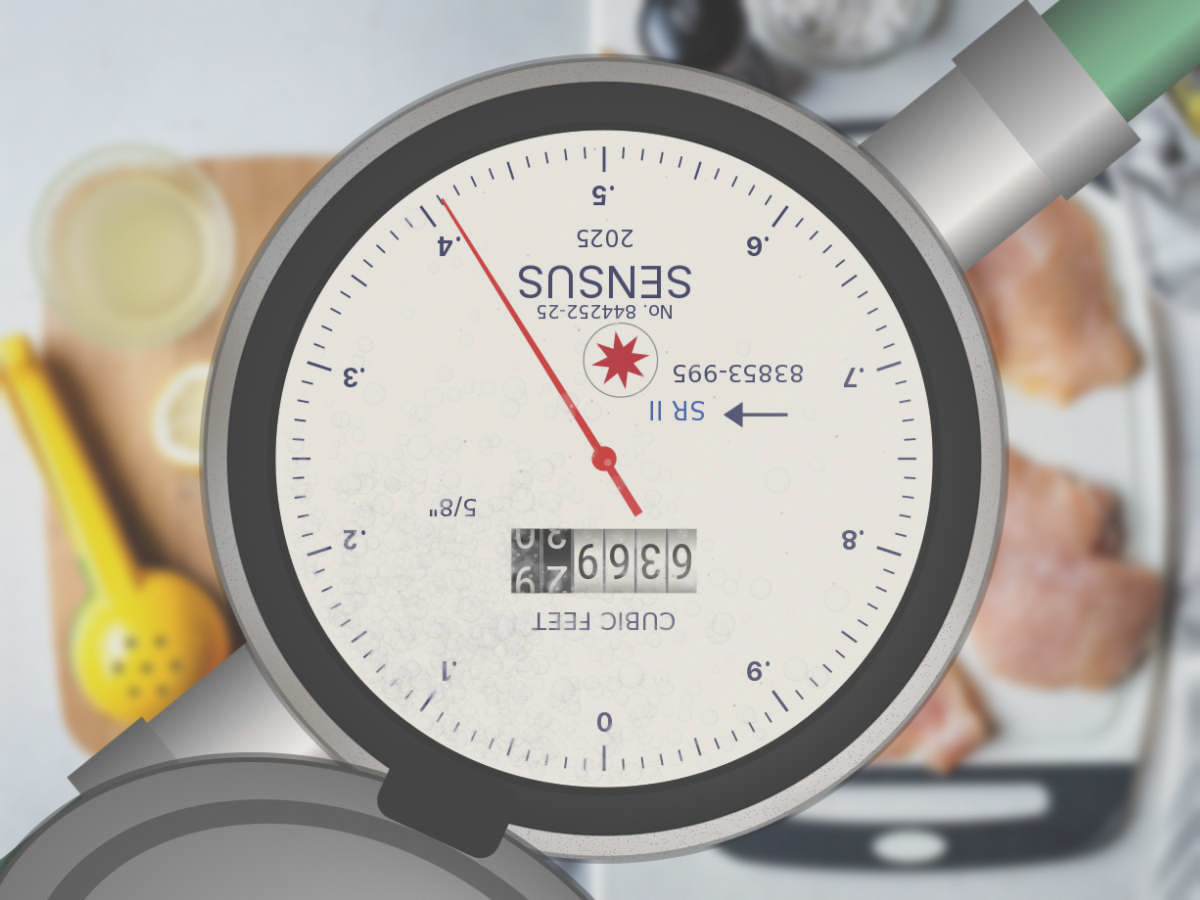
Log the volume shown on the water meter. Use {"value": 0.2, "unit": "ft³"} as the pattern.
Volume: {"value": 636929.41, "unit": "ft³"}
